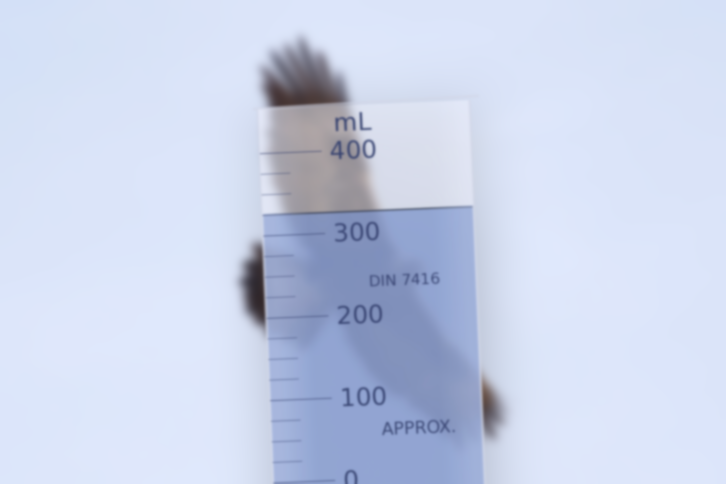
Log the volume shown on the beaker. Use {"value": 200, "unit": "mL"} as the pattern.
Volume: {"value": 325, "unit": "mL"}
